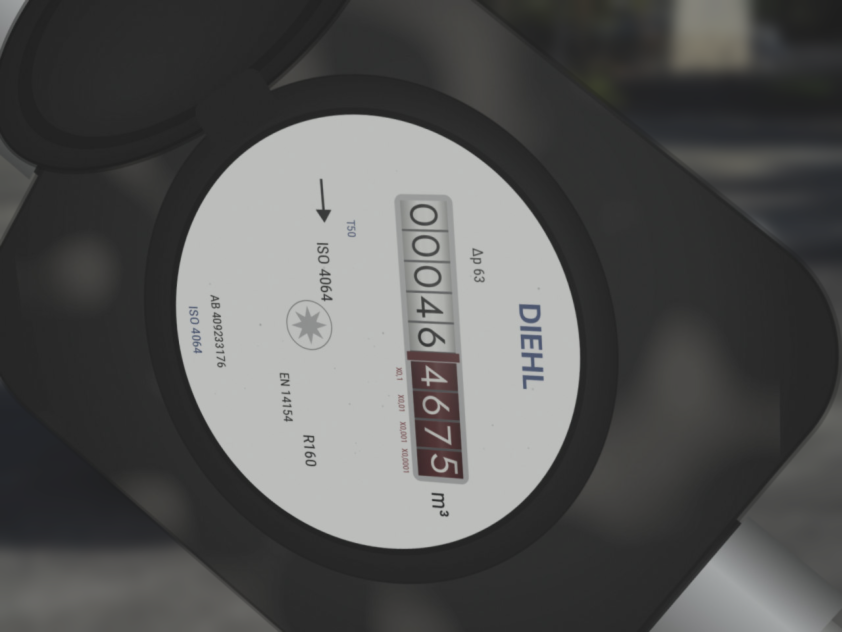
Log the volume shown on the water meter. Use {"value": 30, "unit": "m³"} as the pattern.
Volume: {"value": 46.4675, "unit": "m³"}
